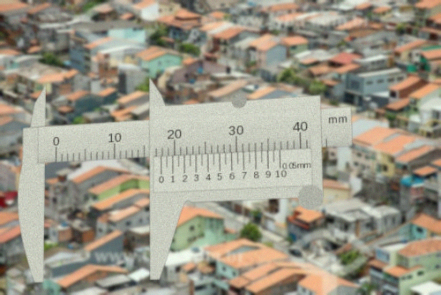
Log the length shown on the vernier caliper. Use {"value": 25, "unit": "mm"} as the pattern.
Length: {"value": 17.8, "unit": "mm"}
